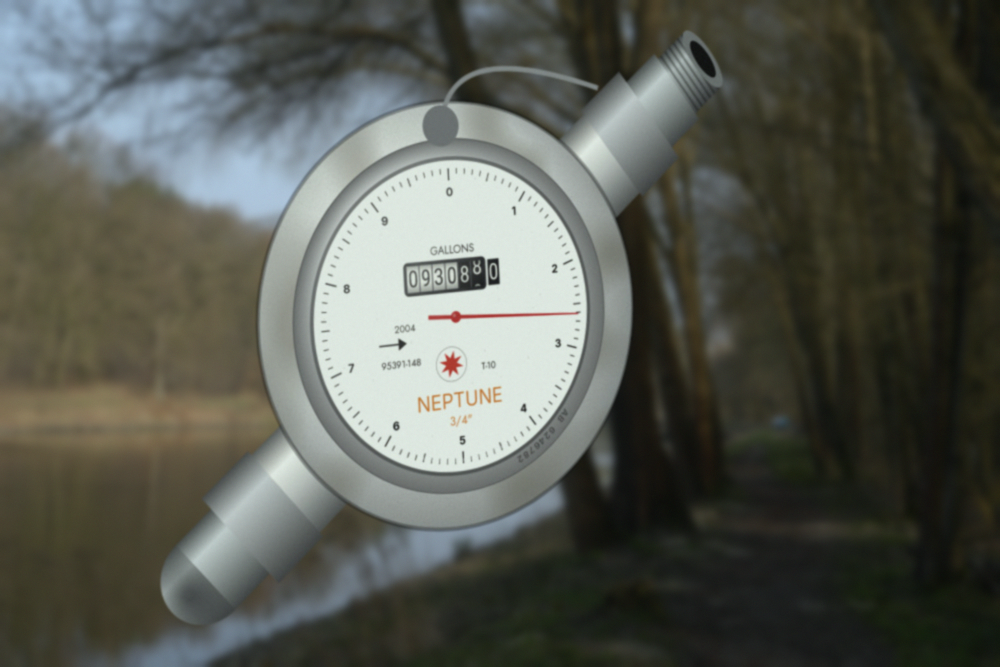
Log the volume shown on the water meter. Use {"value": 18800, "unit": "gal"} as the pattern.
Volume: {"value": 930882.6, "unit": "gal"}
